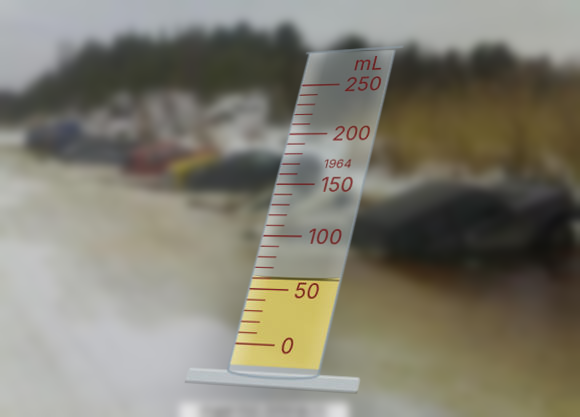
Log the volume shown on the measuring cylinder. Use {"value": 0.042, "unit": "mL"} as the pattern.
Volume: {"value": 60, "unit": "mL"}
